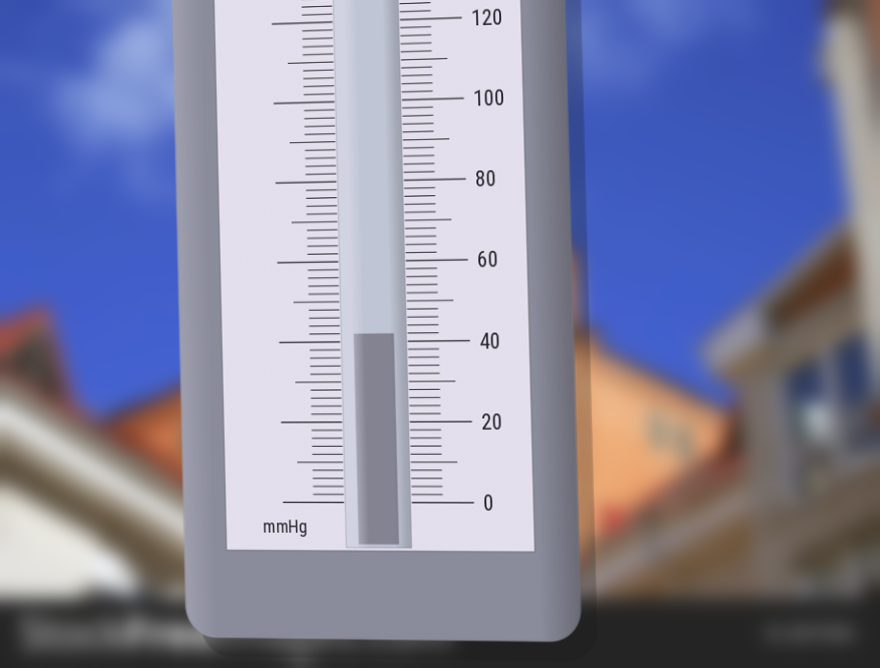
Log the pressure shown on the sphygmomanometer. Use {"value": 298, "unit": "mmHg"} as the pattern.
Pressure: {"value": 42, "unit": "mmHg"}
